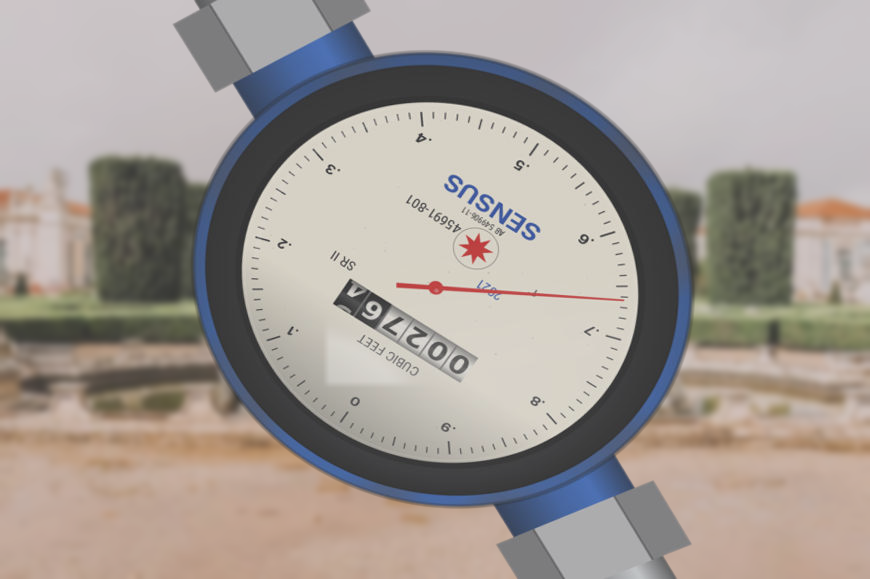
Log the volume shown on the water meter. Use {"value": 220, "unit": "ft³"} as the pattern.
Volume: {"value": 2763.66, "unit": "ft³"}
